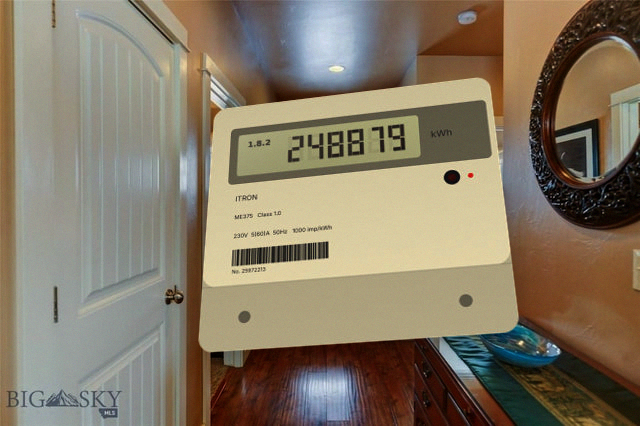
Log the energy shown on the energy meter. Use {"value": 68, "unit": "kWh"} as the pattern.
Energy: {"value": 248879, "unit": "kWh"}
